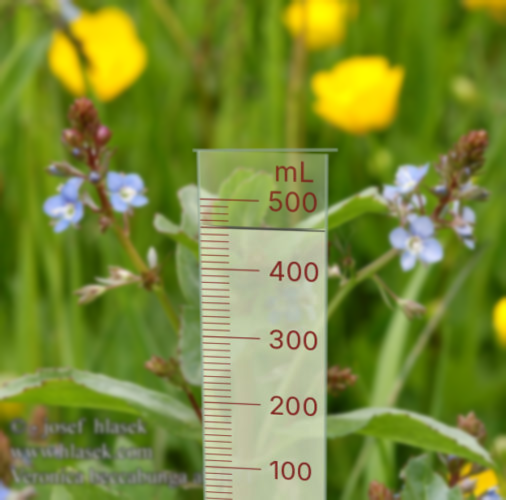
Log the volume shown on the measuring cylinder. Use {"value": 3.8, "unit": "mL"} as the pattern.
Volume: {"value": 460, "unit": "mL"}
